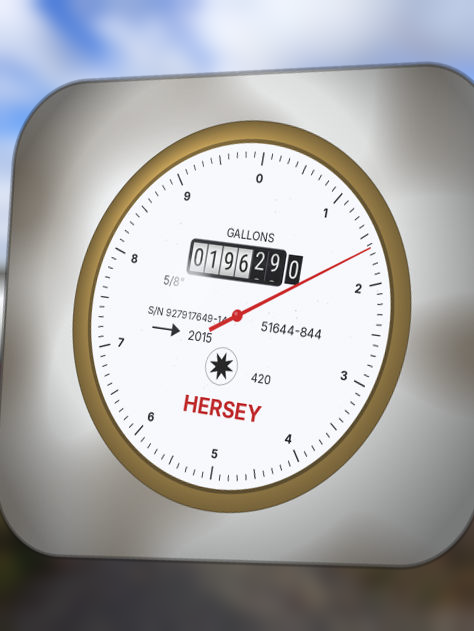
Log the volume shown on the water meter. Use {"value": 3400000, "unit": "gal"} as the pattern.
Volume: {"value": 196291.6, "unit": "gal"}
